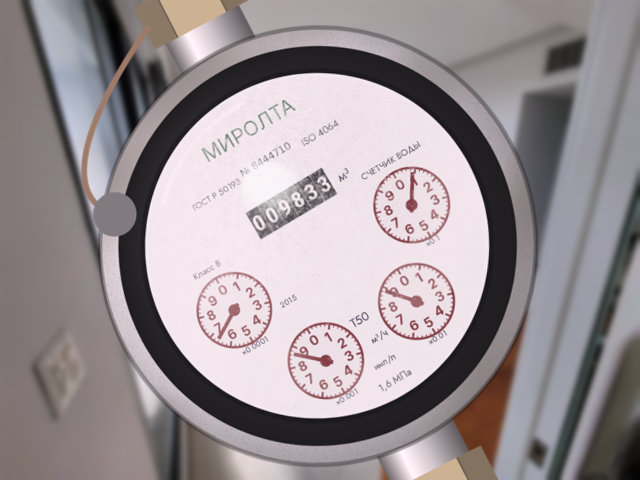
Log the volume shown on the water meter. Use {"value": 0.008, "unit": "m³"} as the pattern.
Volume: {"value": 9833.0886, "unit": "m³"}
